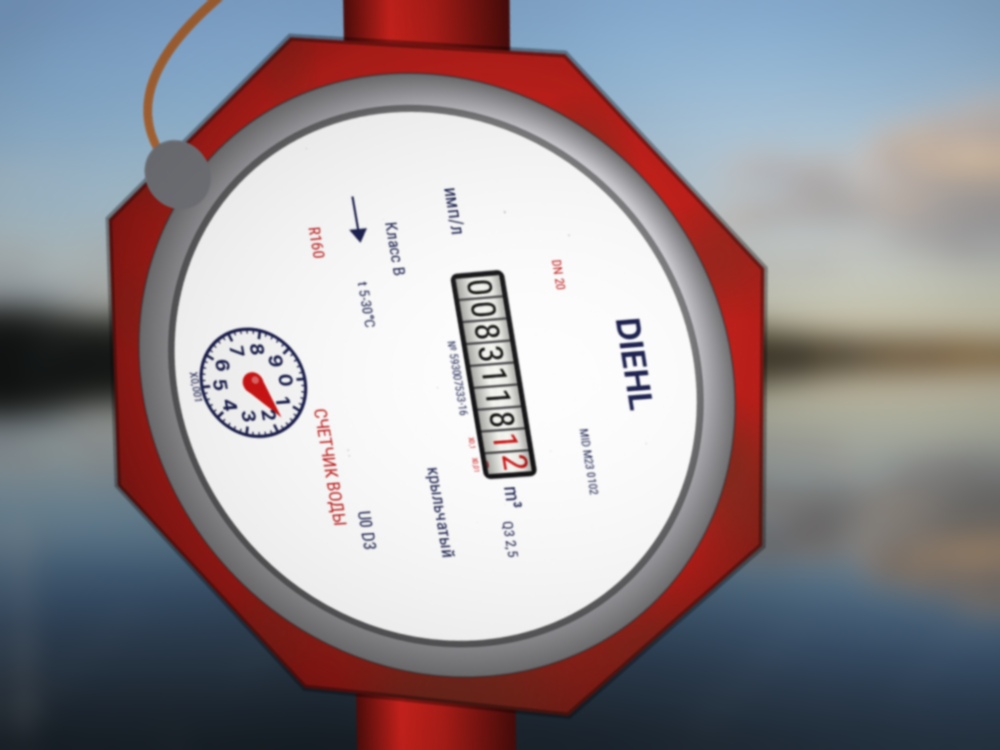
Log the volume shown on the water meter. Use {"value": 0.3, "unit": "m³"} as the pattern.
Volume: {"value": 83118.121, "unit": "m³"}
